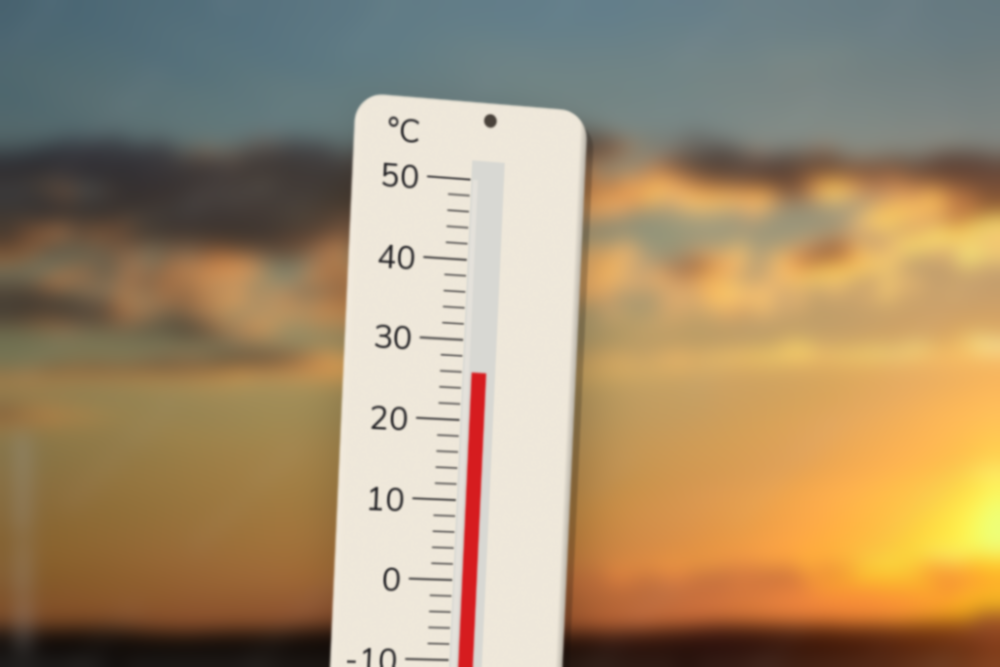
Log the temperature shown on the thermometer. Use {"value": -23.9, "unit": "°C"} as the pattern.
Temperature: {"value": 26, "unit": "°C"}
